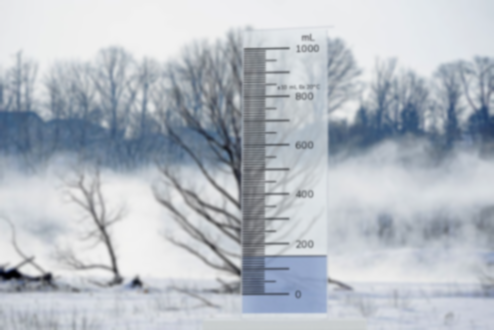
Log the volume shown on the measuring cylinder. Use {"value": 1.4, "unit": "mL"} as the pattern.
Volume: {"value": 150, "unit": "mL"}
